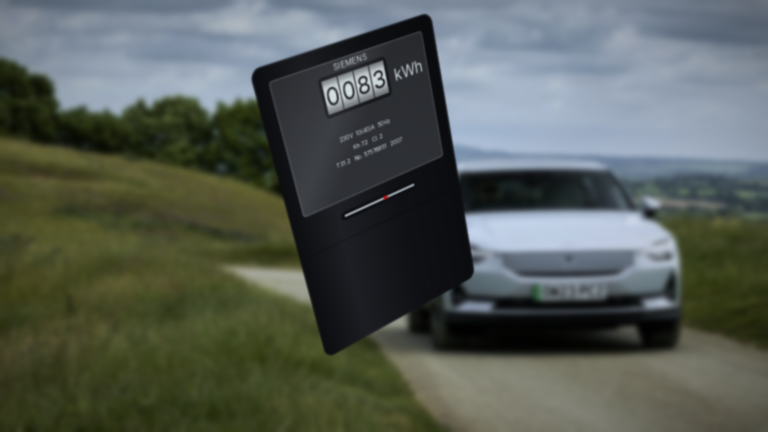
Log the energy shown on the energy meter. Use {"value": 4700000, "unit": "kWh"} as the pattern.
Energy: {"value": 83, "unit": "kWh"}
